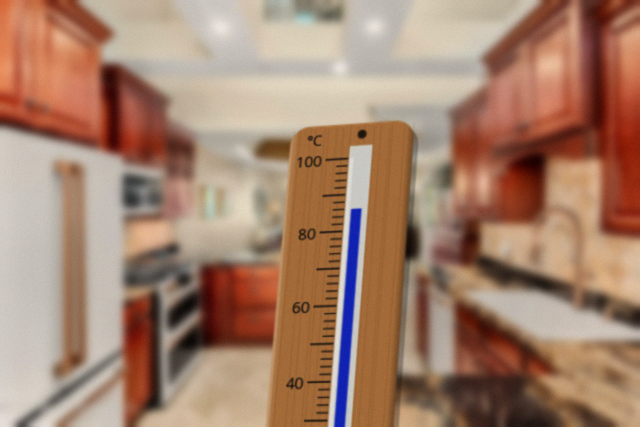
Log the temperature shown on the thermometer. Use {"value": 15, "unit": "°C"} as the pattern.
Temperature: {"value": 86, "unit": "°C"}
